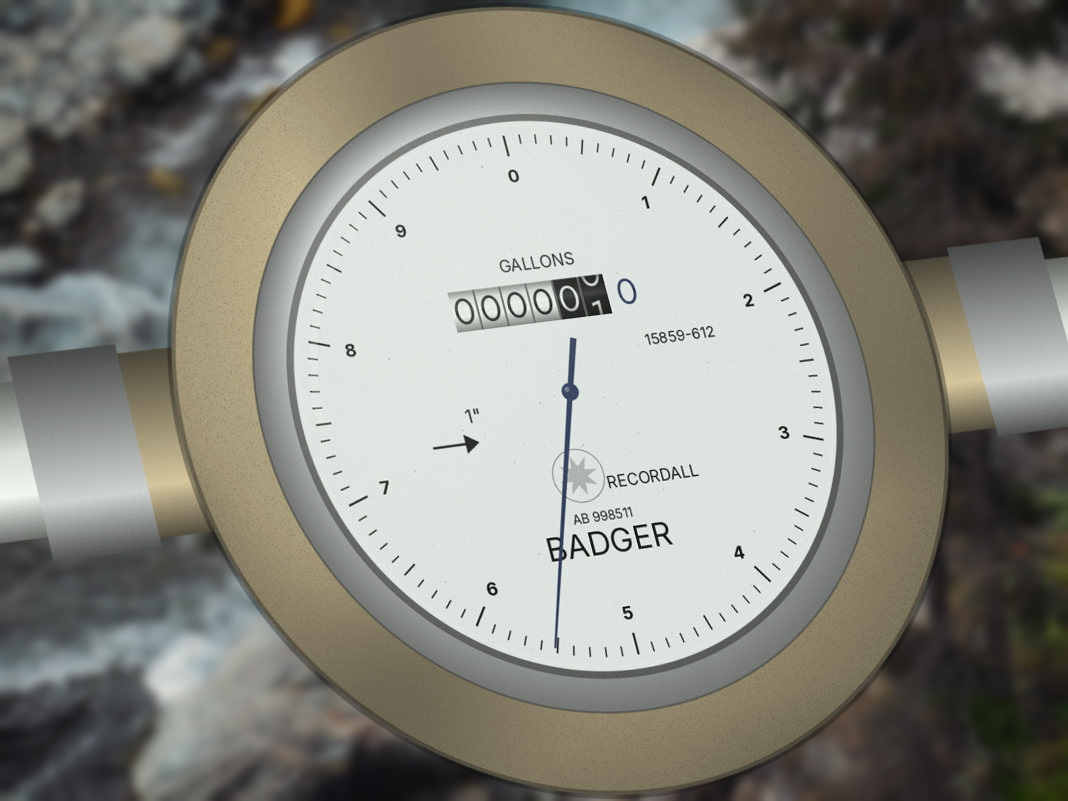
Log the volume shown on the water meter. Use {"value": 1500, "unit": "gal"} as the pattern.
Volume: {"value": 5.5, "unit": "gal"}
